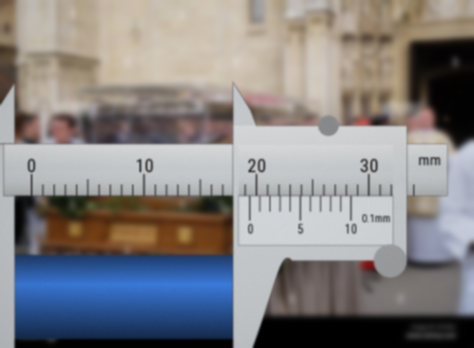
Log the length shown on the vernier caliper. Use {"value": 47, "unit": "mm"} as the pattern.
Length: {"value": 19.4, "unit": "mm"}
